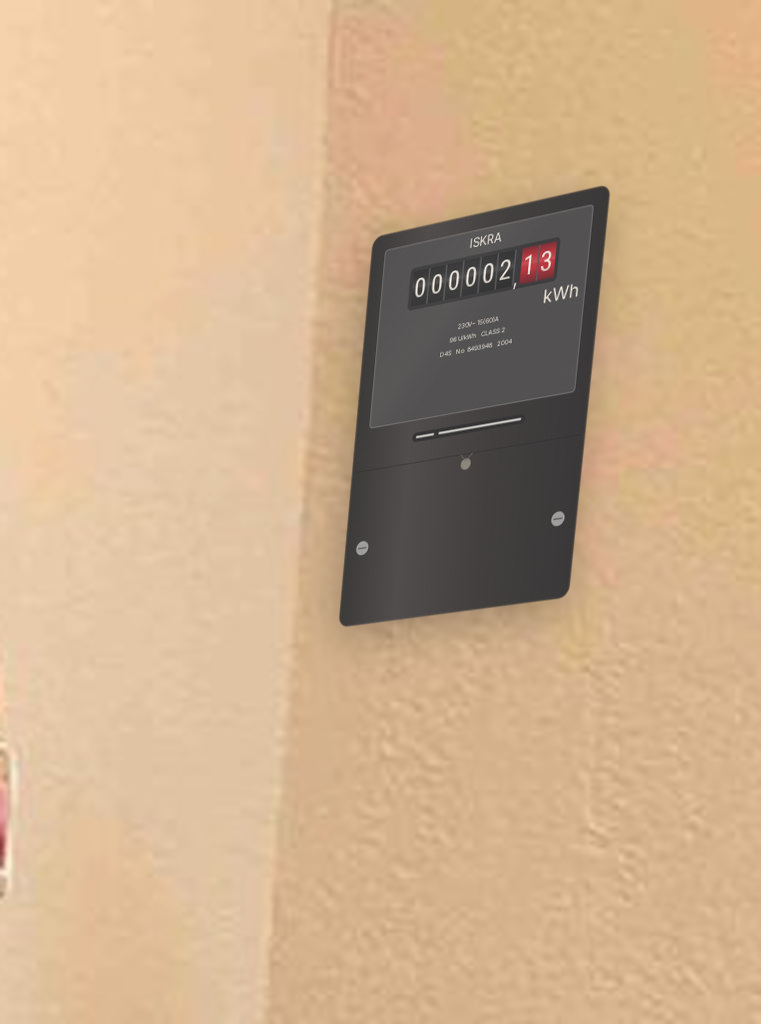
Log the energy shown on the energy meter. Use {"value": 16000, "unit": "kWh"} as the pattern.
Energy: {"value": 2.13, "unit": "kWh"}
